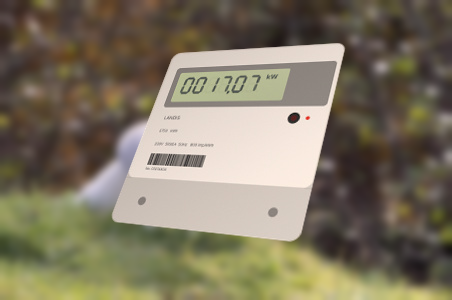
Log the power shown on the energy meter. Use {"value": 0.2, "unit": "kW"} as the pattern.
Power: {"value": 17.07, "unit": "kW"}
